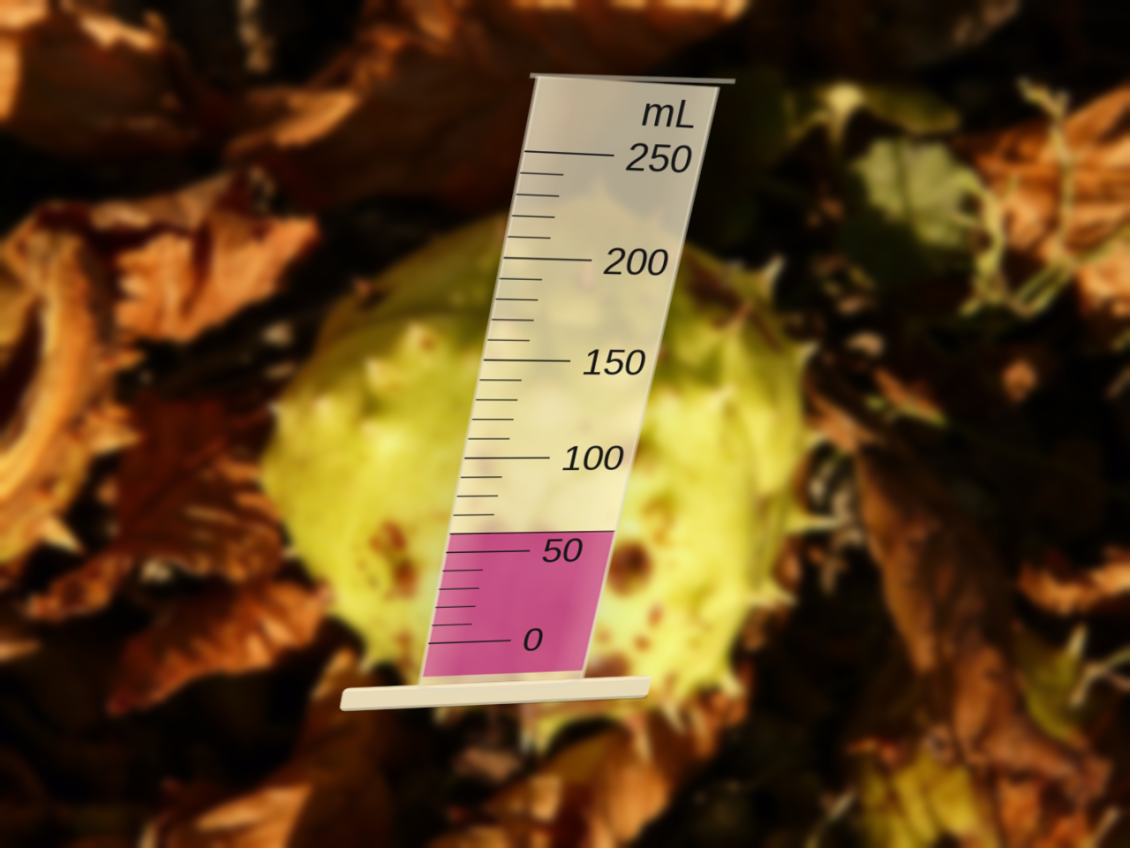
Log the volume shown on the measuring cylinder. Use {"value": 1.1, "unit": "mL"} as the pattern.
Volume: {"value": 60, "unit": "mL"}
